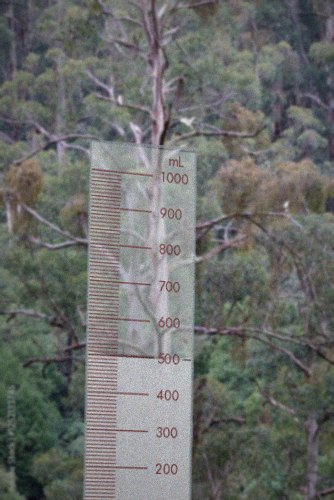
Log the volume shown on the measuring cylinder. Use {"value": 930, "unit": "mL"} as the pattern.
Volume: {"value": 500, "unit": "mL"}
